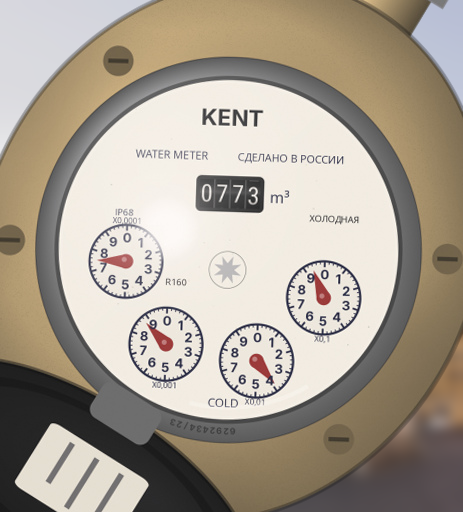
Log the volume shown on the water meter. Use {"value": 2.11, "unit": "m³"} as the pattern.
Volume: {"value": 772.9387, "unit": "m³"}
